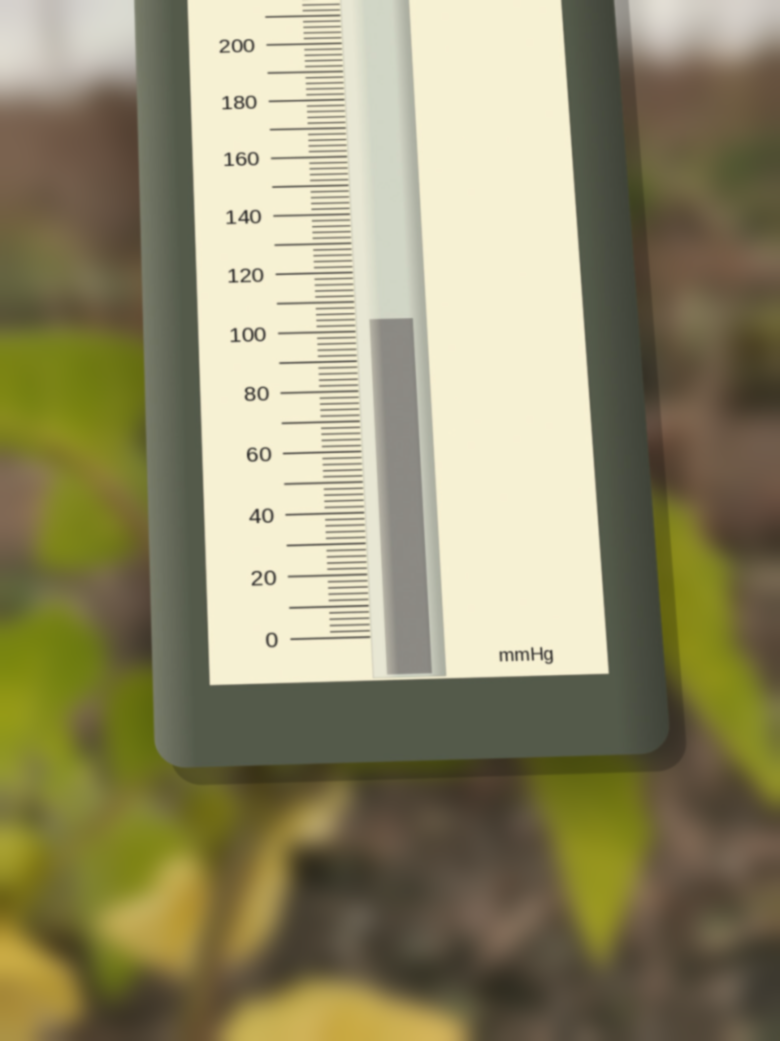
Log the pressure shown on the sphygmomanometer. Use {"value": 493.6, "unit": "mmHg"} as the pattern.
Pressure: {"value": 104, "unit": "mmHg"}
